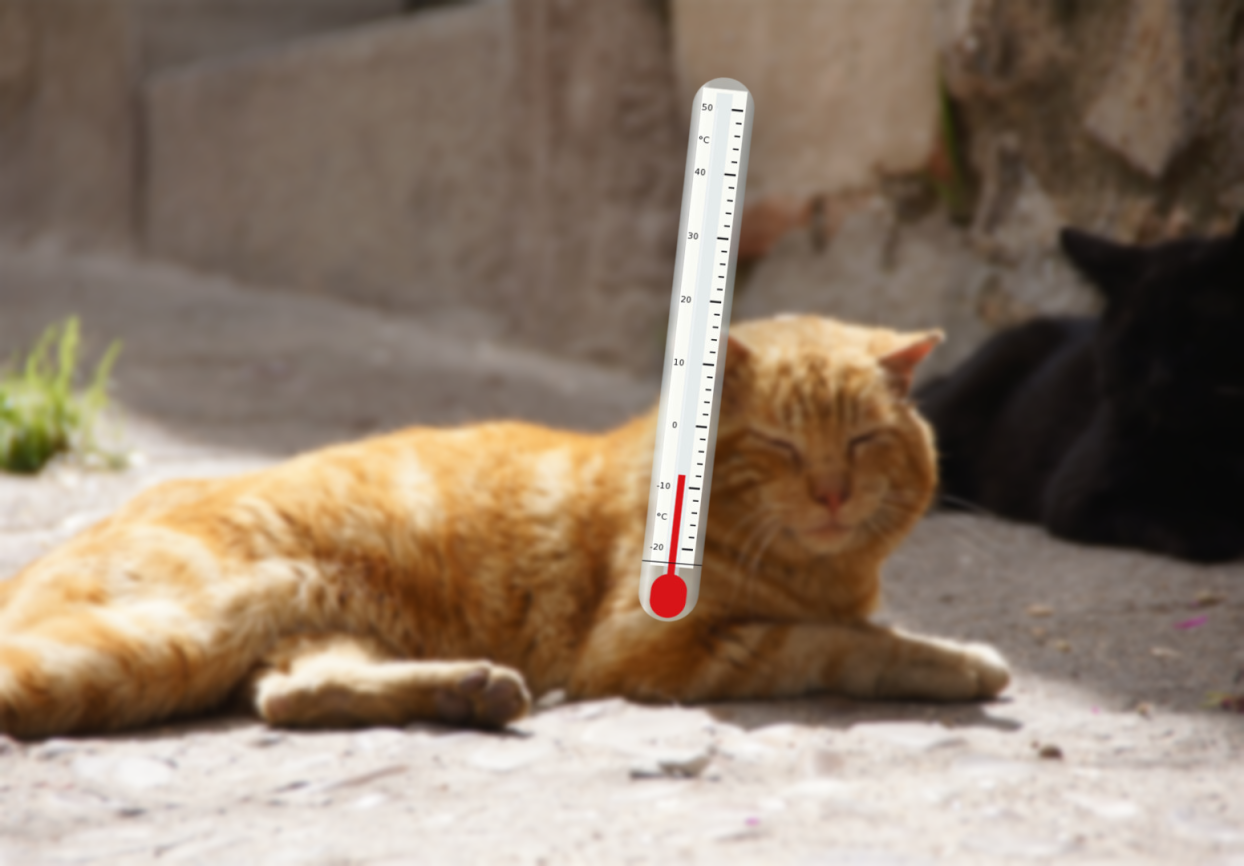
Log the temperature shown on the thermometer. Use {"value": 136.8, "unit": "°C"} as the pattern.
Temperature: {"value": -8, "unit": "°C"}
